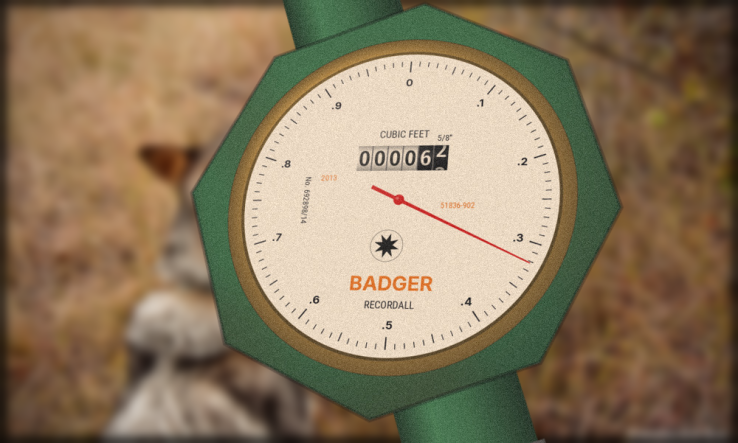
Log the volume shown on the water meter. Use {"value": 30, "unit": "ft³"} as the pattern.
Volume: {"value": 62.32, "unit": "ft³"}
